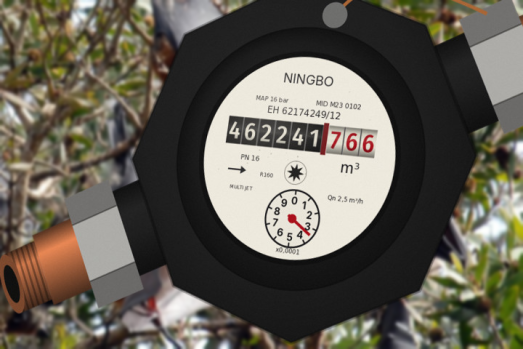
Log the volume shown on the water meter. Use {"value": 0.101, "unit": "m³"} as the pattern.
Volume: {"value": 462241.7663, "unit": "m³"}
